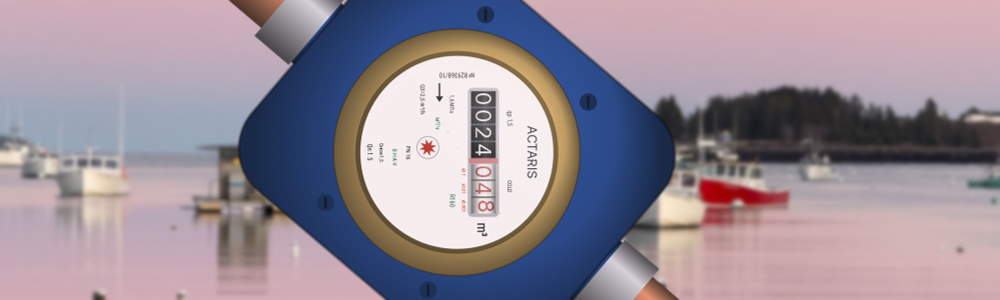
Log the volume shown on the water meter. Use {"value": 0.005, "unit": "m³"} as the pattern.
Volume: {"value": 24.048, "unit": "m³"}
